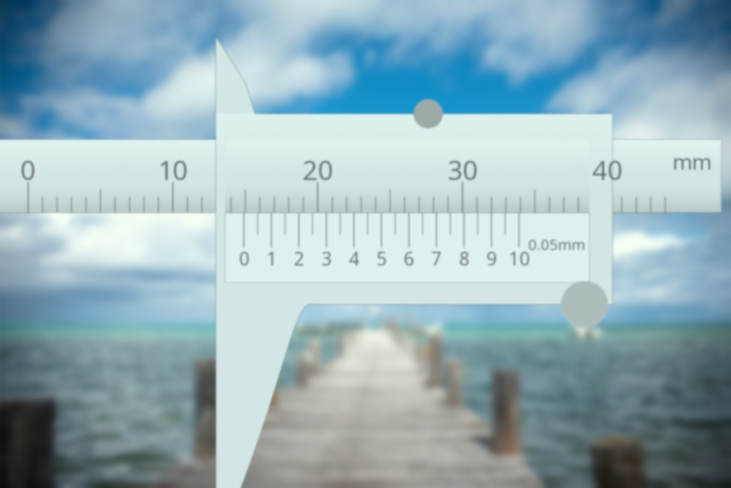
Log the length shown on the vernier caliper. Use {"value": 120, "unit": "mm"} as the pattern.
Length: {"value": 14.9, "unit": "mm"}
